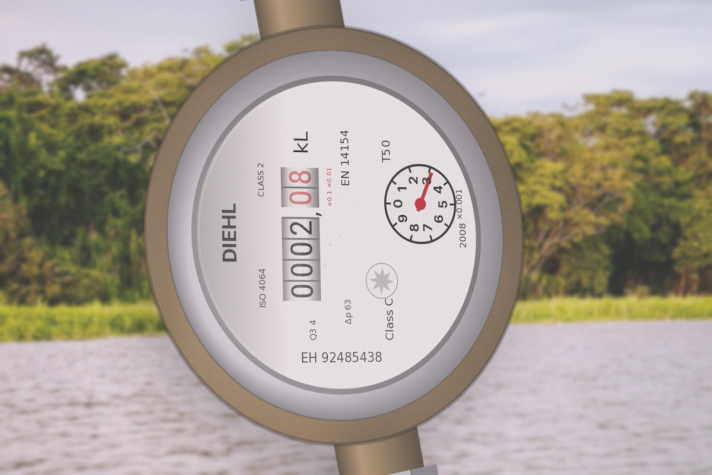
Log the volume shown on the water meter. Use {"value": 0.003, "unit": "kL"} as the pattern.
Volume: {"value": 2.083, "unit": "kL"}
